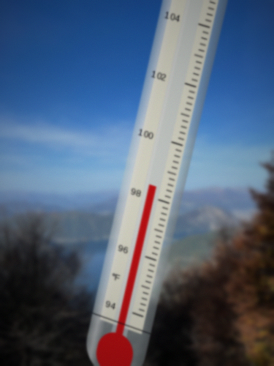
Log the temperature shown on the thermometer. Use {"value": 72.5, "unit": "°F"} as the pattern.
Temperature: {"value": 98.4, "unit": "°F"}
